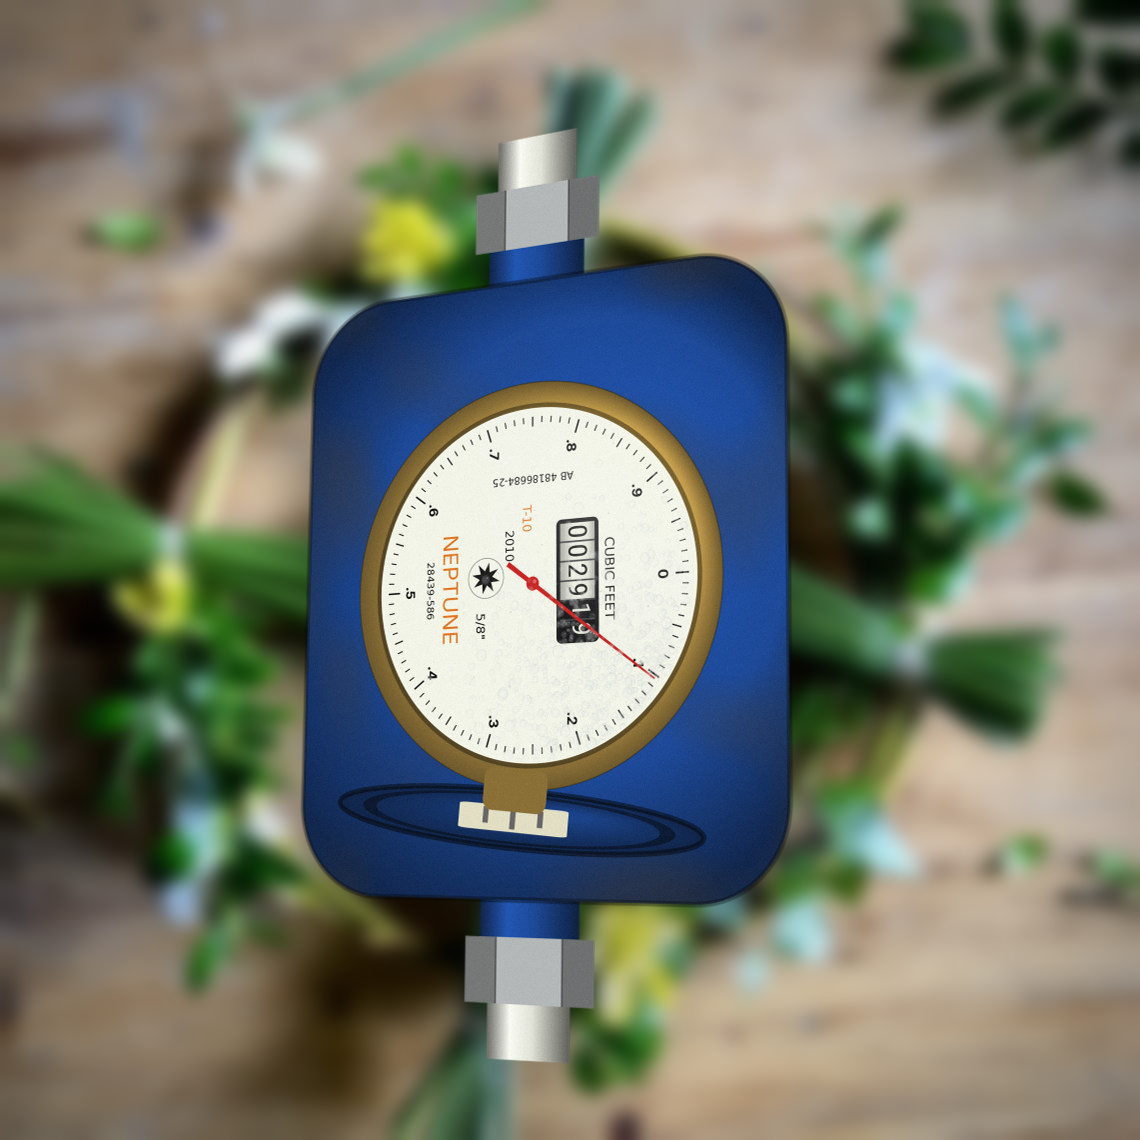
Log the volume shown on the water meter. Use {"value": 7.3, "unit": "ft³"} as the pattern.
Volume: {"value": 2919.10, "unit": "ft³"}
